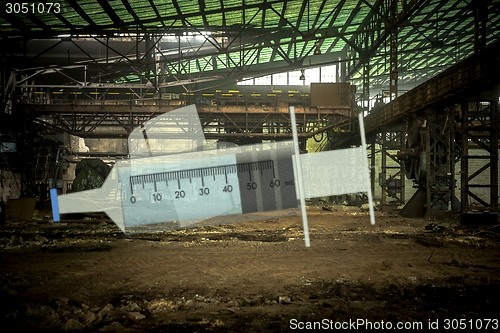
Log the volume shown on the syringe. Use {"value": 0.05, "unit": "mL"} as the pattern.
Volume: {"value": 45, "unit": "mL"}
